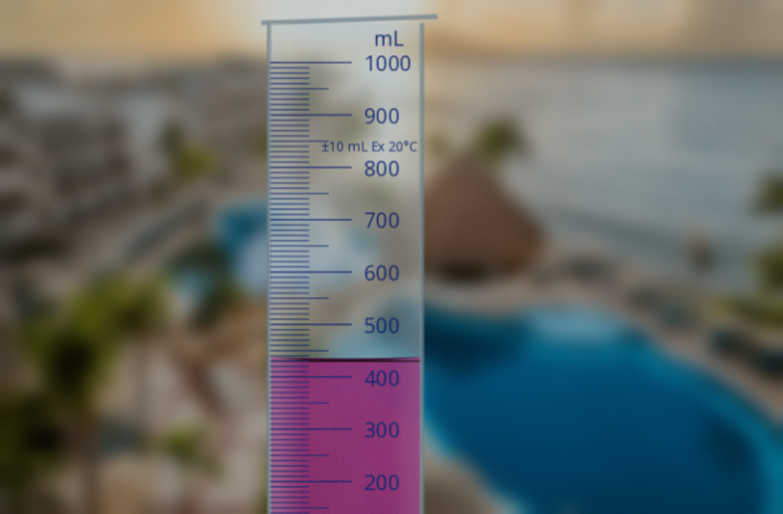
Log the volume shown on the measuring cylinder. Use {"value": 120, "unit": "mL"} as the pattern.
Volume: {"value": 430, "unit": "mL"}
